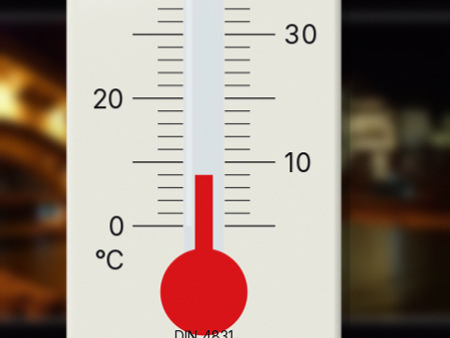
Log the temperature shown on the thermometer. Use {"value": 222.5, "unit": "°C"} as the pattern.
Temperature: {"value": 8, "unit": "°C"}
